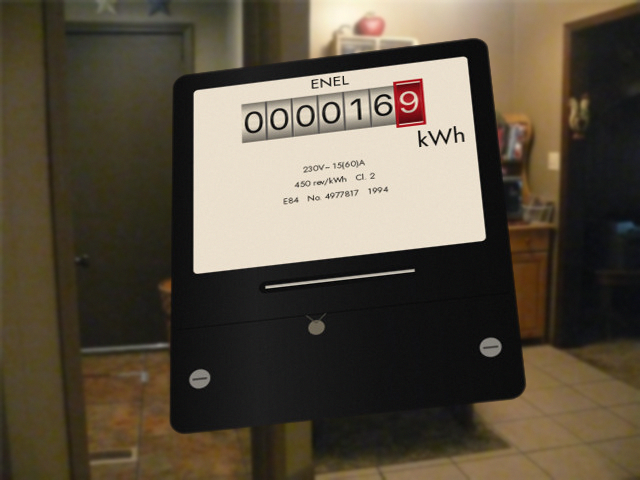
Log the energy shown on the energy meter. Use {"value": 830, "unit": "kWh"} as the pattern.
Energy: {"value": 16.9, "unit": "kWh"}
